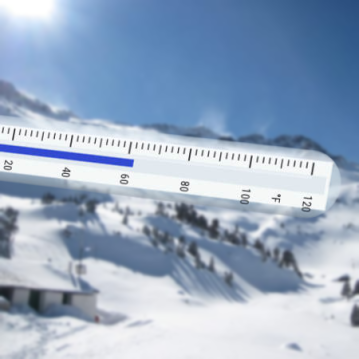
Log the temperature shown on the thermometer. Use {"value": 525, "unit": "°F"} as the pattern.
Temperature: {"value": 62, "unit": "°F"}
